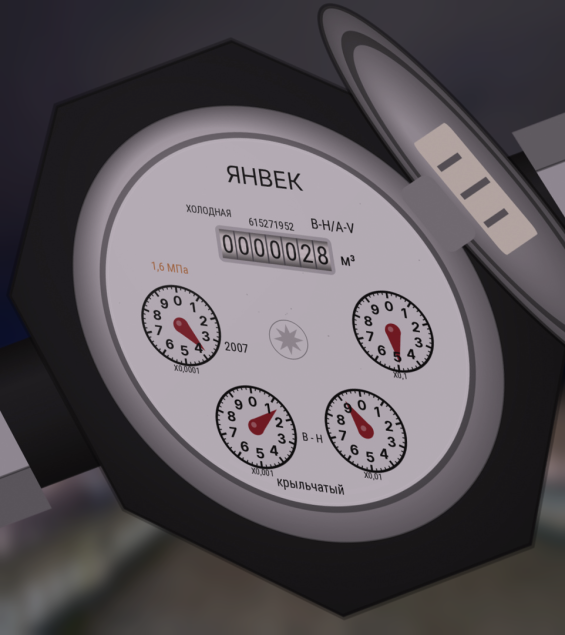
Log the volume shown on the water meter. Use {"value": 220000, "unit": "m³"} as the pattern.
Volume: {"value": 28.4913, "unit": "m³"}
